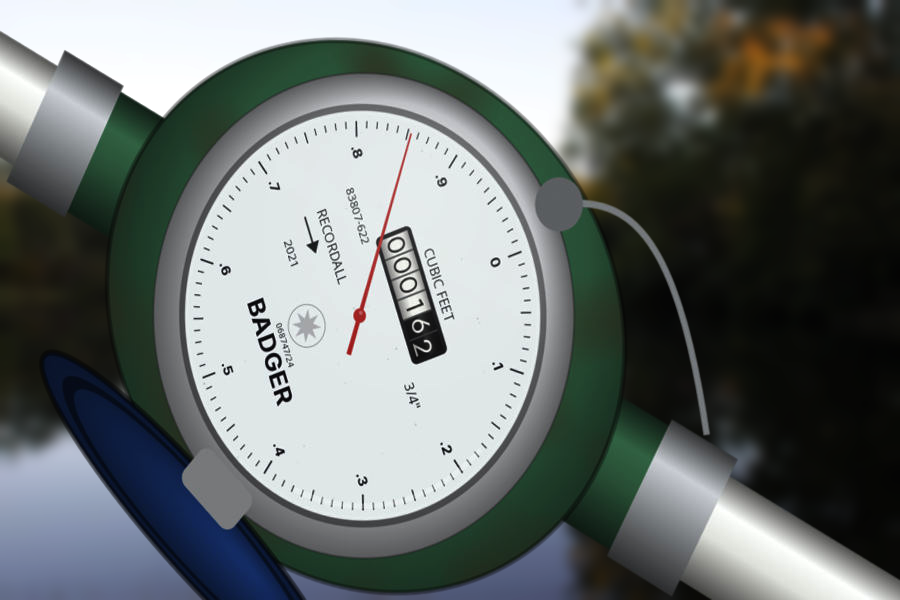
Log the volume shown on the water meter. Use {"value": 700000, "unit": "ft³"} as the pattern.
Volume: {"value": 161.85, "unit": "ft³"}
